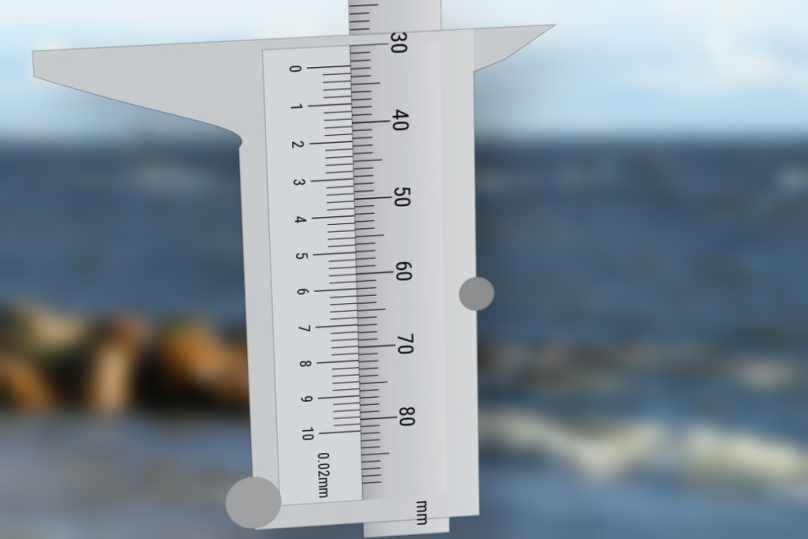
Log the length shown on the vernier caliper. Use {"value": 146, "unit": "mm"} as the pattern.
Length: {"value": 32.6, "unit": "mm"}
